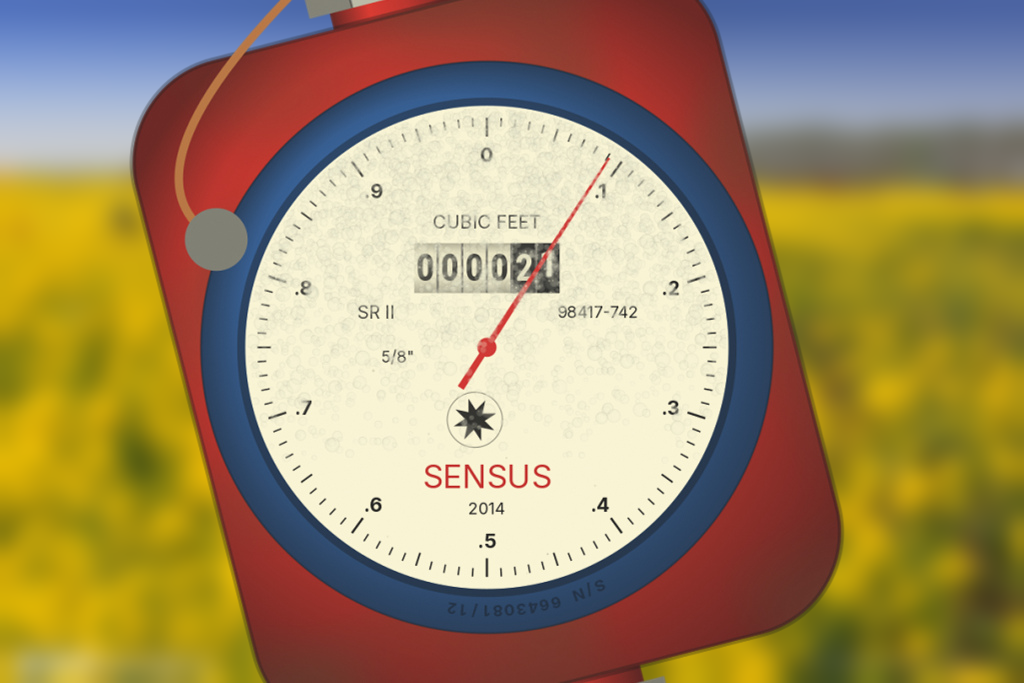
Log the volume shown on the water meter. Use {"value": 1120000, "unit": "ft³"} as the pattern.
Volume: {"value": 21.09, "unit": "ft³"}
